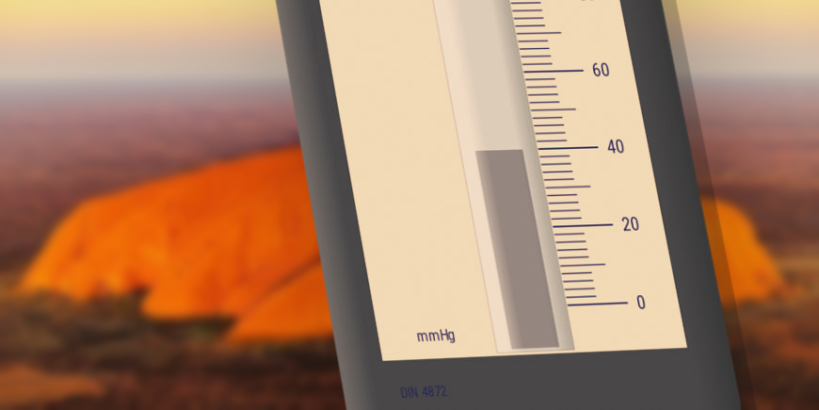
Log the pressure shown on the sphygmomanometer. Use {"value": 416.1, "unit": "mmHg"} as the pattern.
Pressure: {"value": 40, "unit": "mmHg"}
